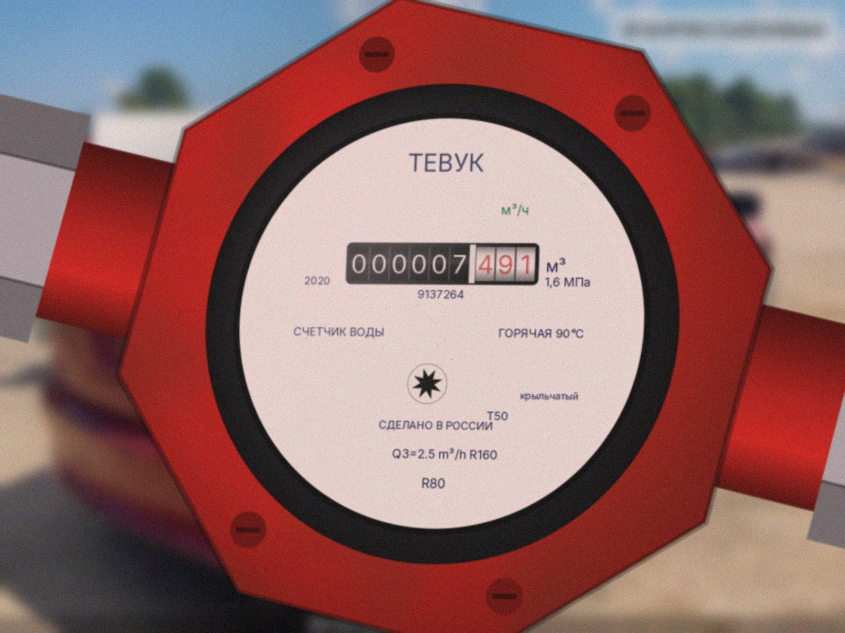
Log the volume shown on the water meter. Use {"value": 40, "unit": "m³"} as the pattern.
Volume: {"value": 7.491, "unit": "m³"}
